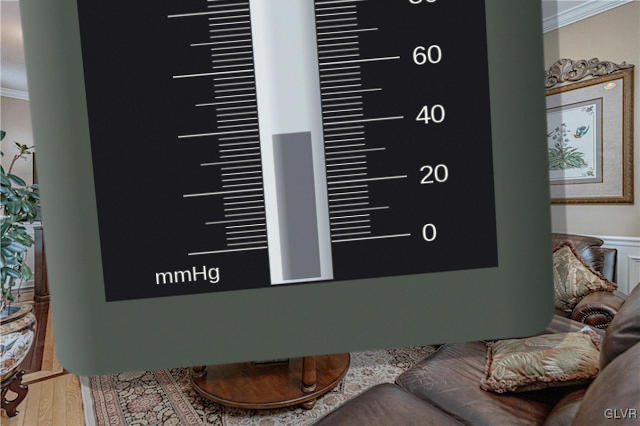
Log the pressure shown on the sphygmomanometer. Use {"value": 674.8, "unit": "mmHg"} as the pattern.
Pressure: {"value": 38, "unit": "mmHg"}
